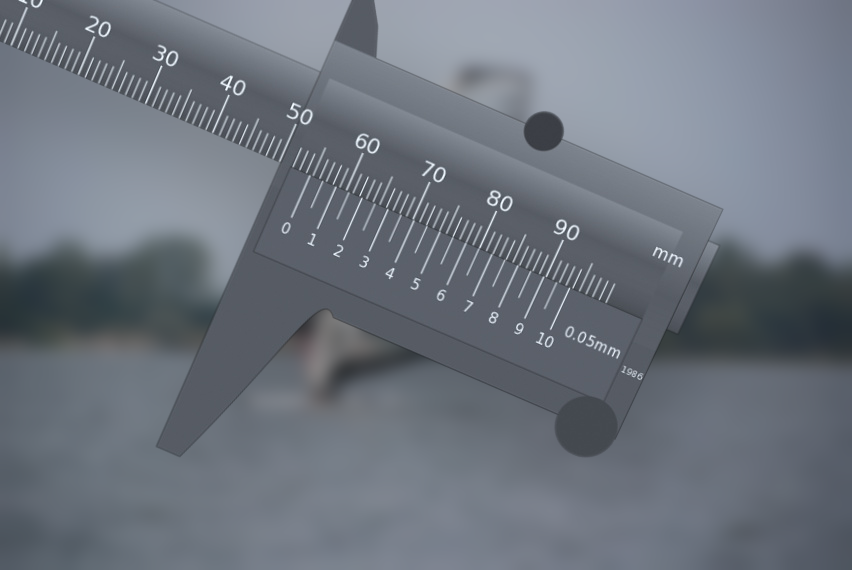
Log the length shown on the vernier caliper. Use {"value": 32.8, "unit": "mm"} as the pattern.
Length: {"value": 54.6, "unit": "mm"}
